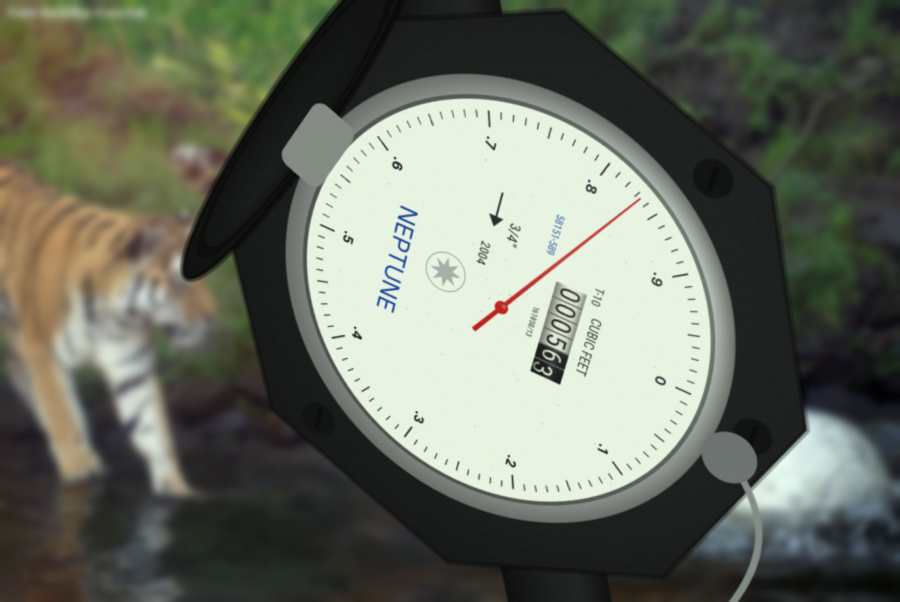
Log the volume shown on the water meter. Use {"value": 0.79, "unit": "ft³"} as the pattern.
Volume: {"value": 562.83, "unit": "ft³"}
